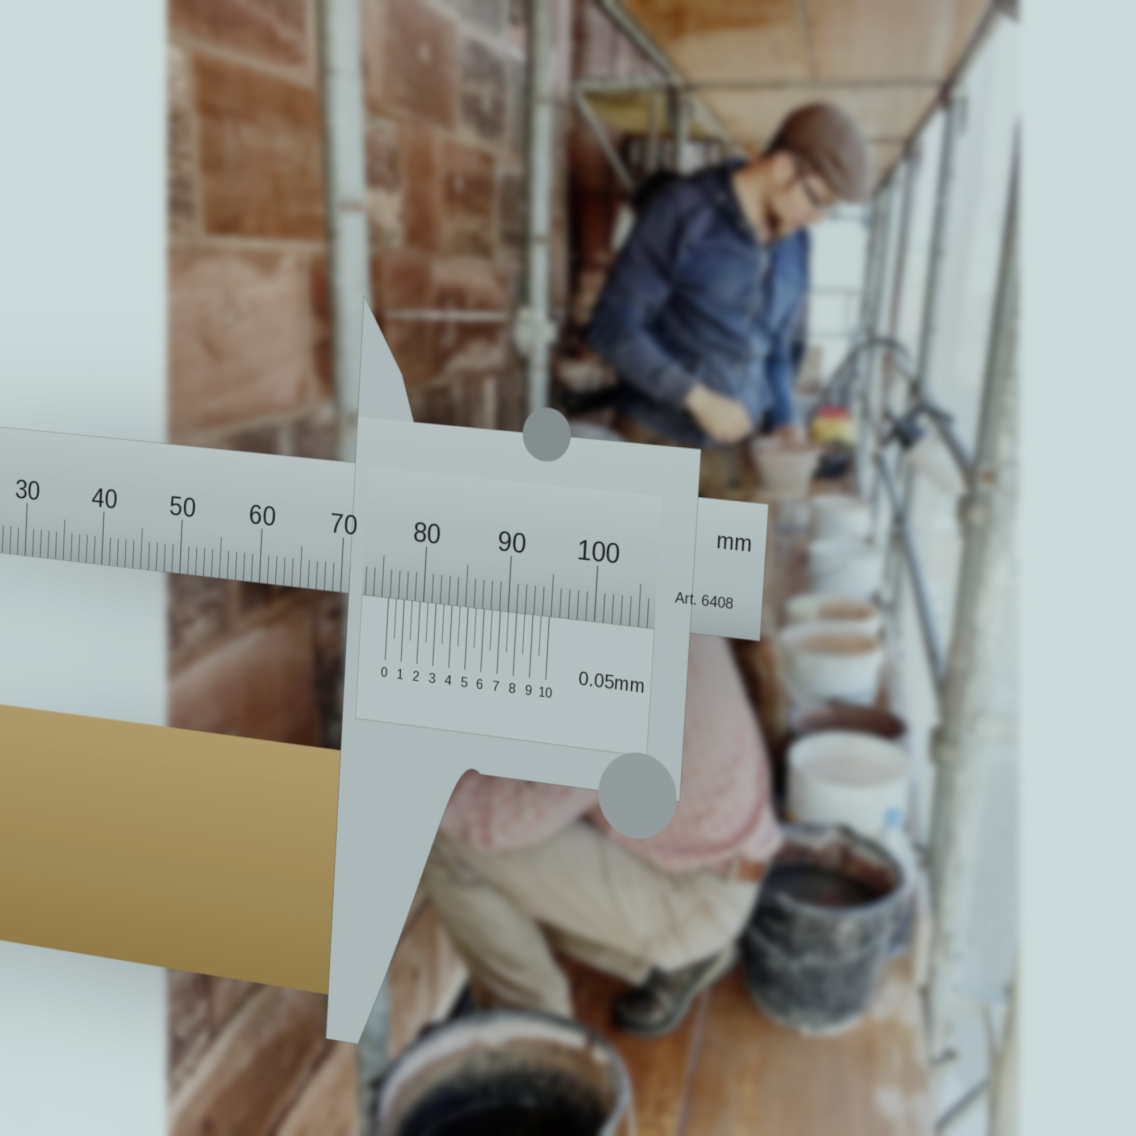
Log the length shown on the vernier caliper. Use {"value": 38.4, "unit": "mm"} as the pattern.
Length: {"value": 75.8, "unit": "mm"}
